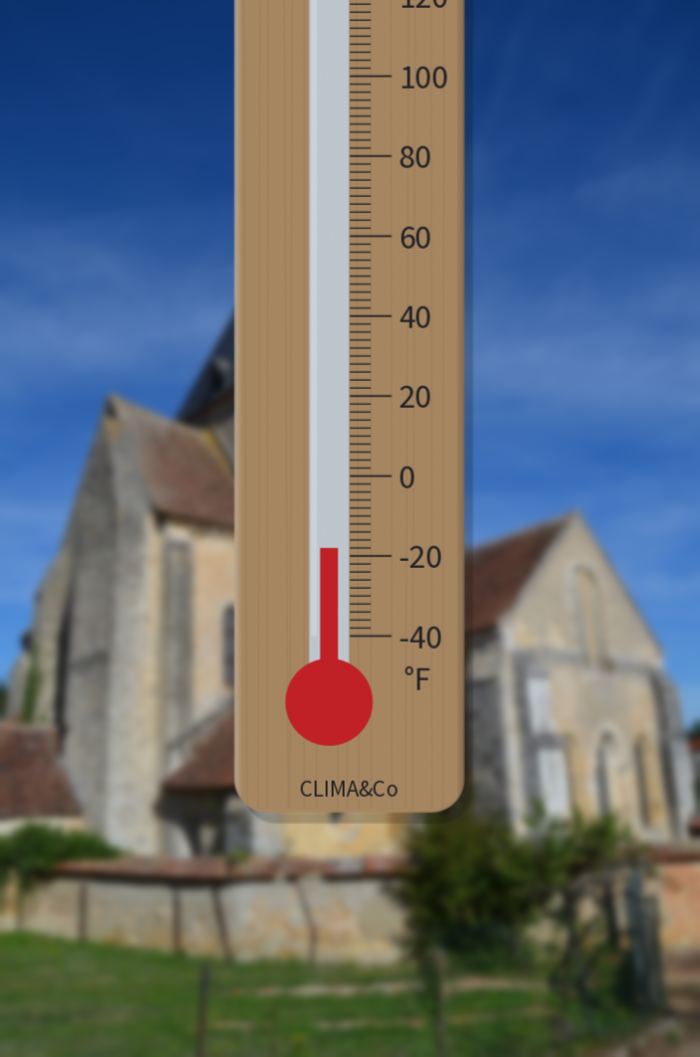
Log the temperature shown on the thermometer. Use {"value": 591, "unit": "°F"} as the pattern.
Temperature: {"value": -18, "unit": "°F"}
